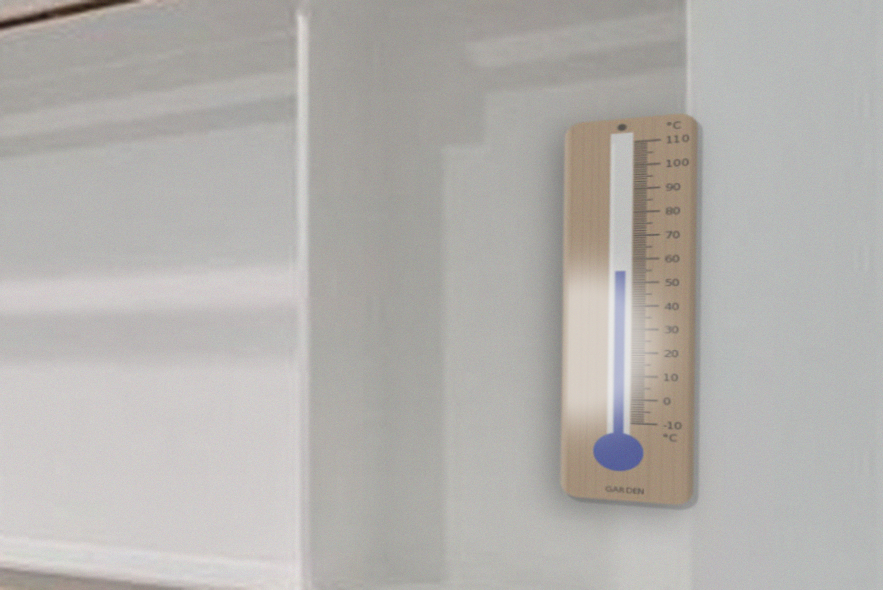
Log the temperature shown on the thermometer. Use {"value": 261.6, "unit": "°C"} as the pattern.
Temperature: {"value": 55, "unit": "°C"}
